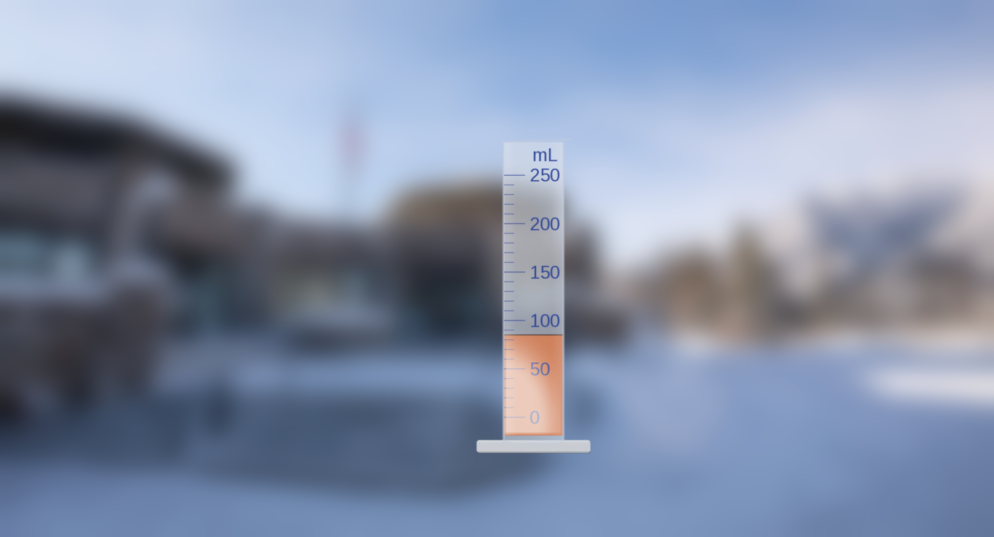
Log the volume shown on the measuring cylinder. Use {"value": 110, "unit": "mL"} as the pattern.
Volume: {"value": 85, "unit": "mL"}
